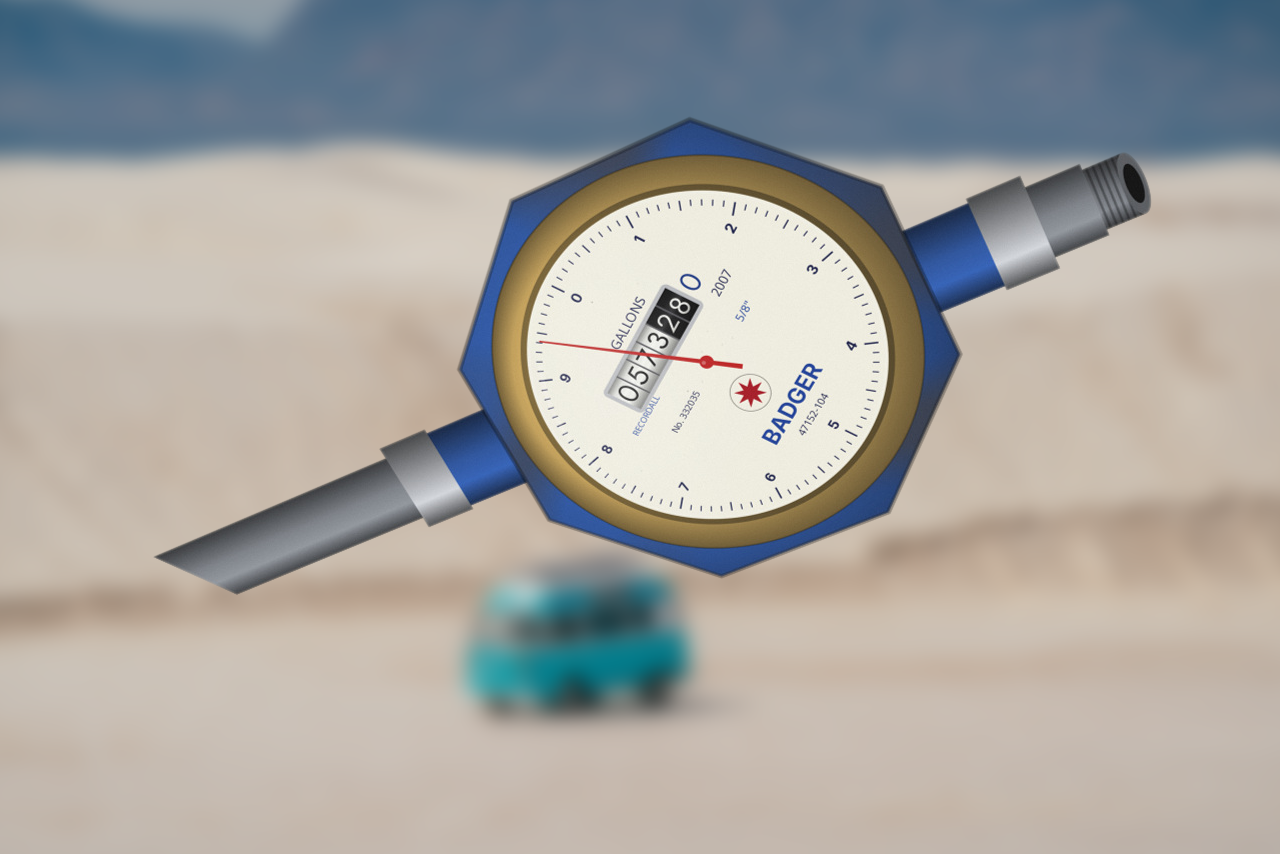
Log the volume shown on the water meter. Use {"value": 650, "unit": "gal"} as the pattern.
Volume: {"value": 573279.4, "unit": "gal"}
